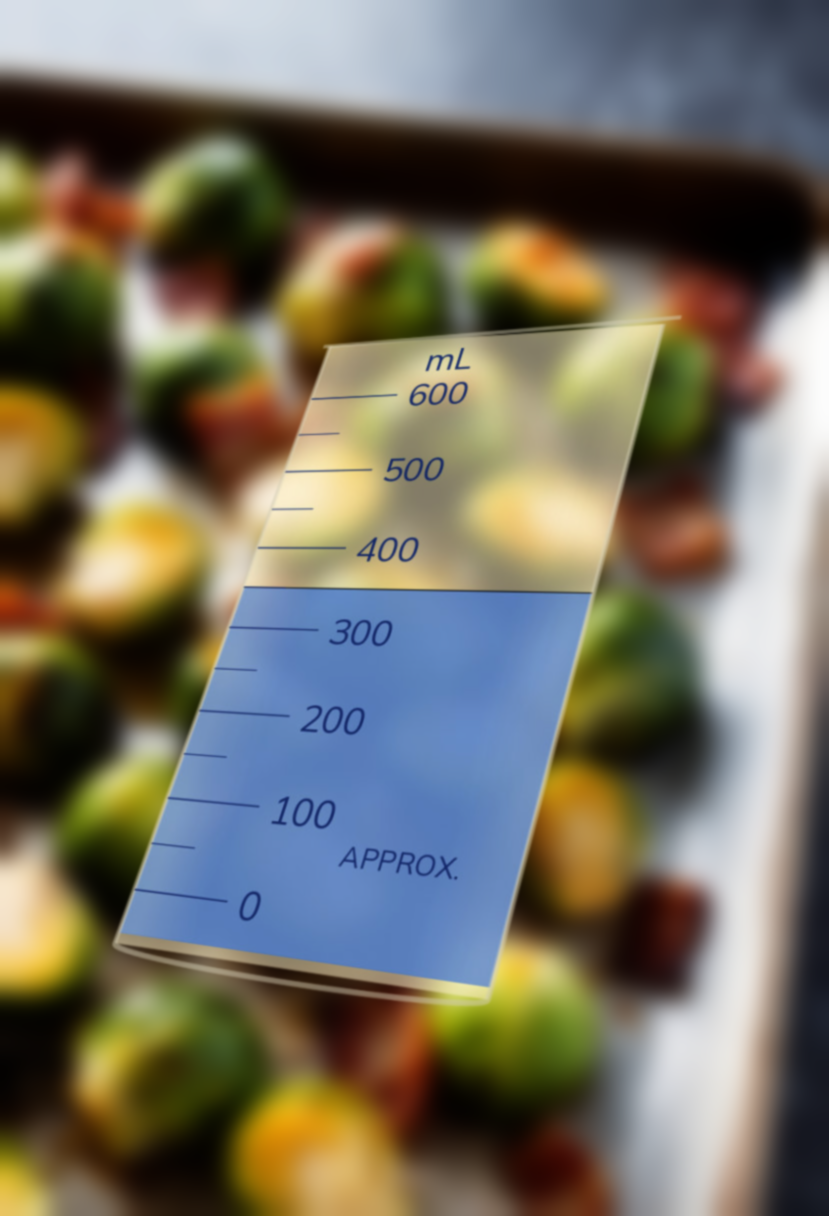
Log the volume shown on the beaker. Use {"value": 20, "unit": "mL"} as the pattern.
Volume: {"value": 350, "unit": "mL"}
